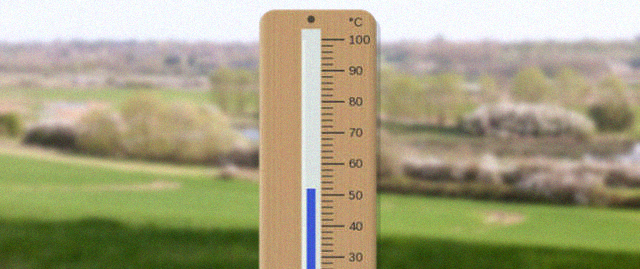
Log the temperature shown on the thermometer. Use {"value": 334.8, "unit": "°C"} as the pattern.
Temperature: {"value": 52, "unit": "°C"}
